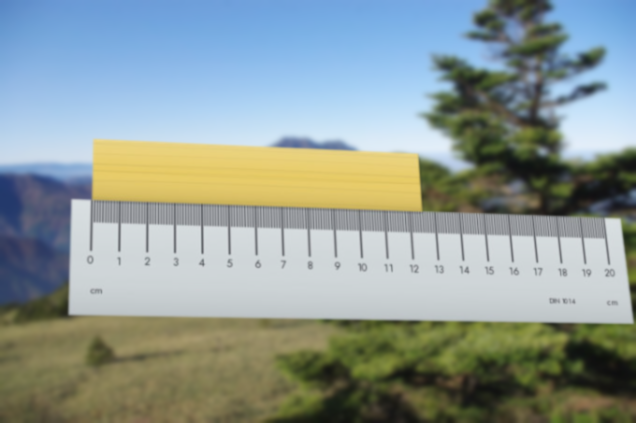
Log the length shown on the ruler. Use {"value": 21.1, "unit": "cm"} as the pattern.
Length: {"value": 12.5, "unit": "cm"}
